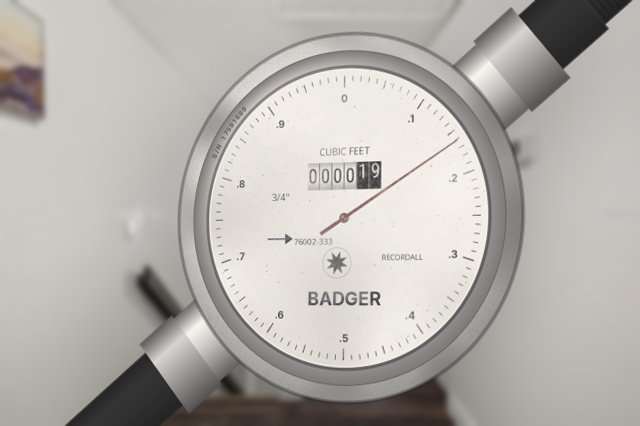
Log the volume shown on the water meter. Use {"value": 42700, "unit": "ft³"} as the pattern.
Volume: {"value": 19.16, "unit": "ft³"}
